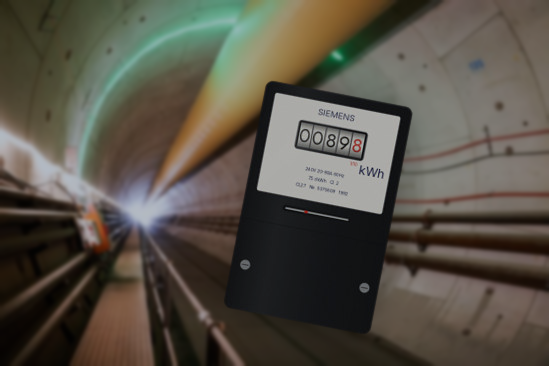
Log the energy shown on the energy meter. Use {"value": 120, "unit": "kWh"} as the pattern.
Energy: {"value": 89.8, "unit": "kWh"}
